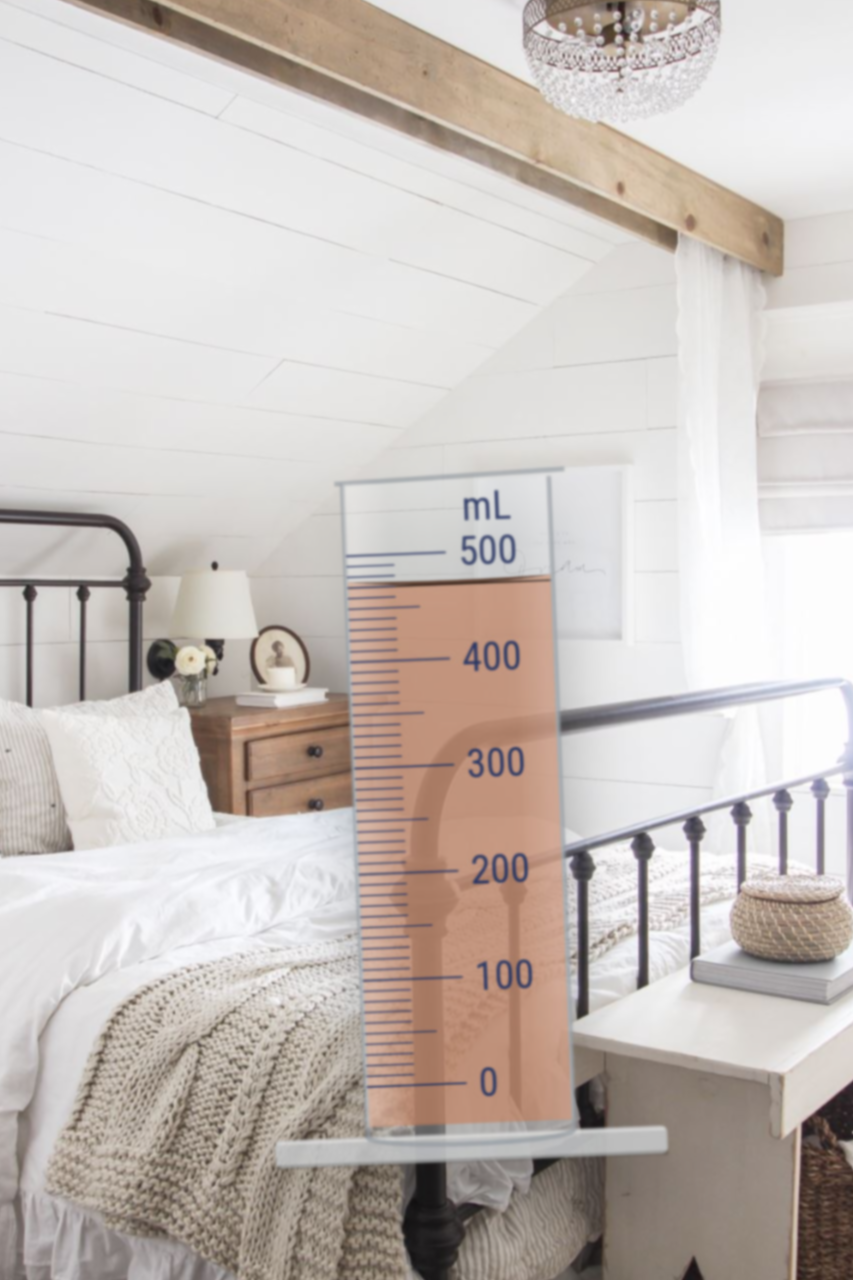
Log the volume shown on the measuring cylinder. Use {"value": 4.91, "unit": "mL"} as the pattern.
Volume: {"value": 470, "unit": "mL"}
